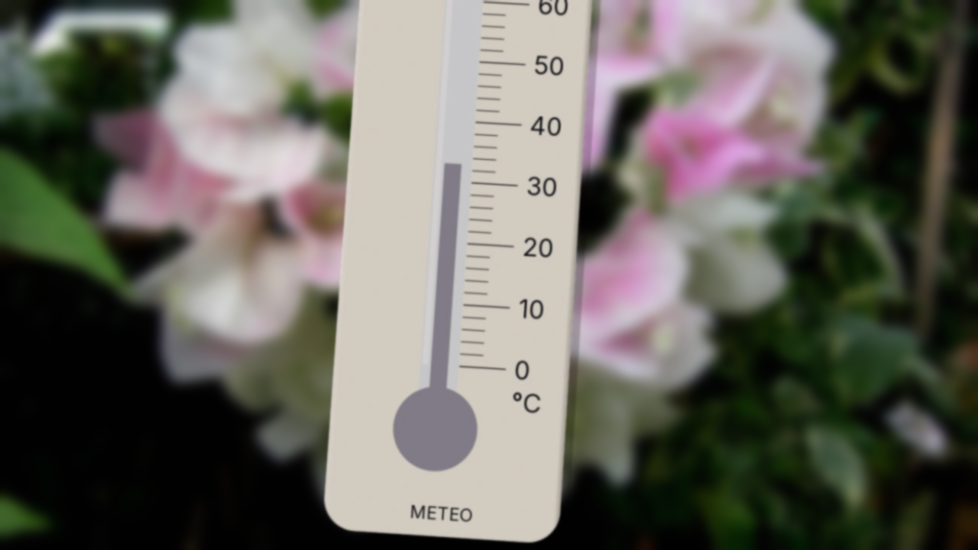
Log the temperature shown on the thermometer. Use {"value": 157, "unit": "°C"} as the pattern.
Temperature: {"value": 33, "unit": "°C"}
